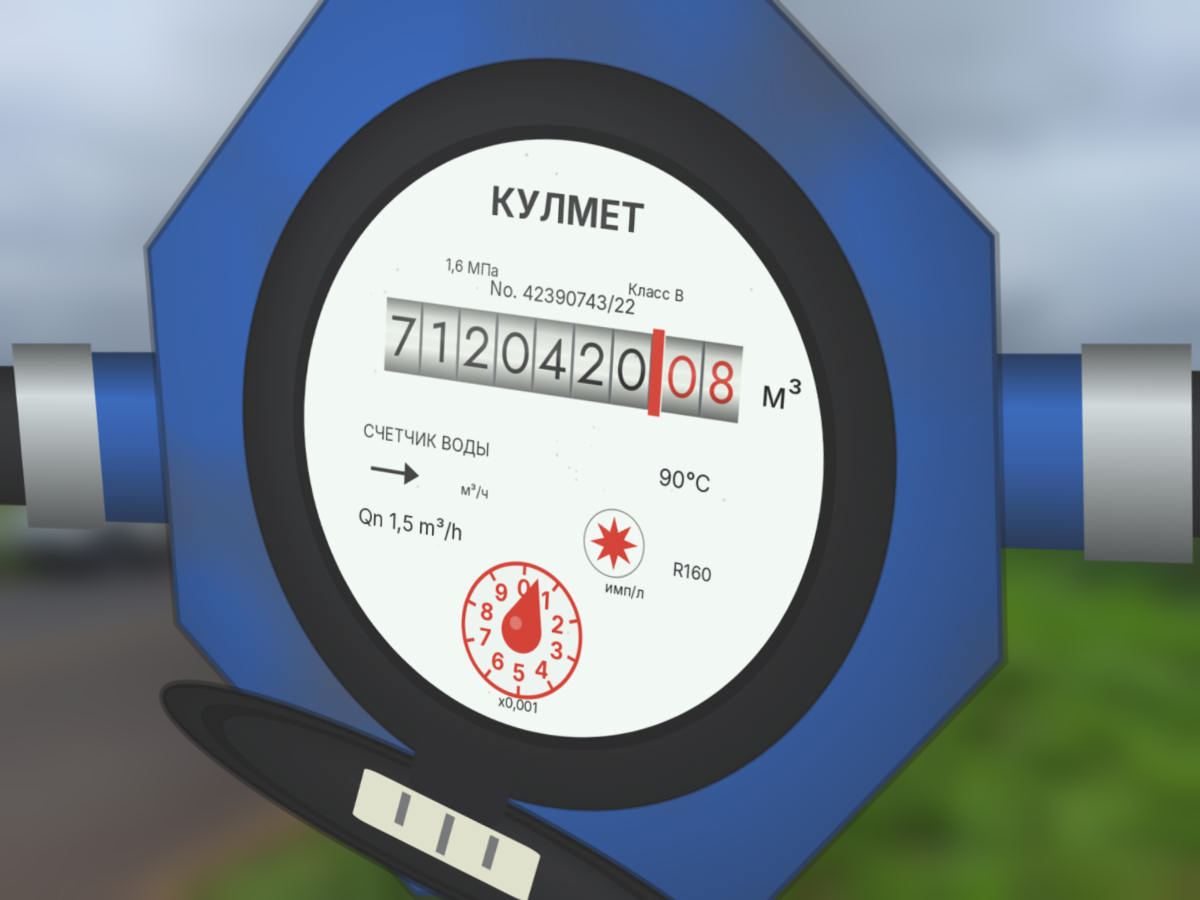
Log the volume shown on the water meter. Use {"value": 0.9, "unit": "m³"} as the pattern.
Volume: {"value": 7120420.080, "unit": "m³"}
